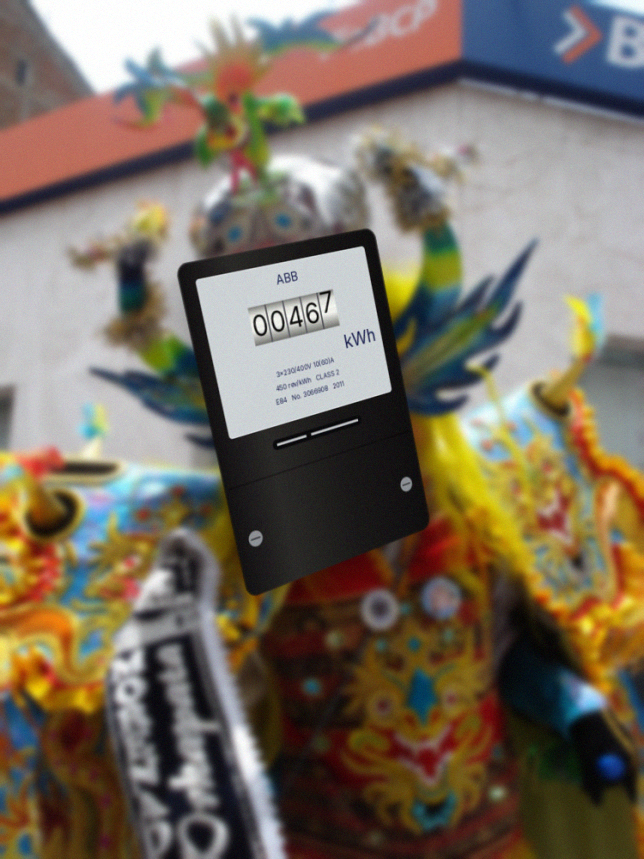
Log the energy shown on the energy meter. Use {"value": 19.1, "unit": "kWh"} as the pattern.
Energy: {"value": 467, "unit": "kWh"}
